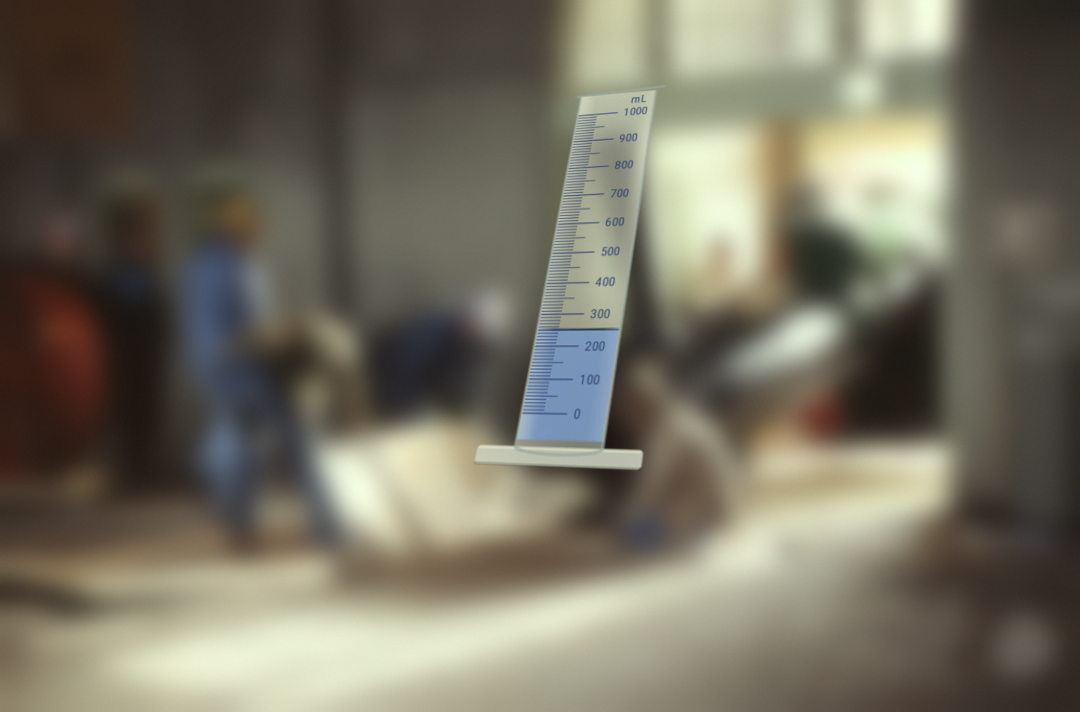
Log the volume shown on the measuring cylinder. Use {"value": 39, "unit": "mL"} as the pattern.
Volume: {"value": 250, "unit": "mL"}
